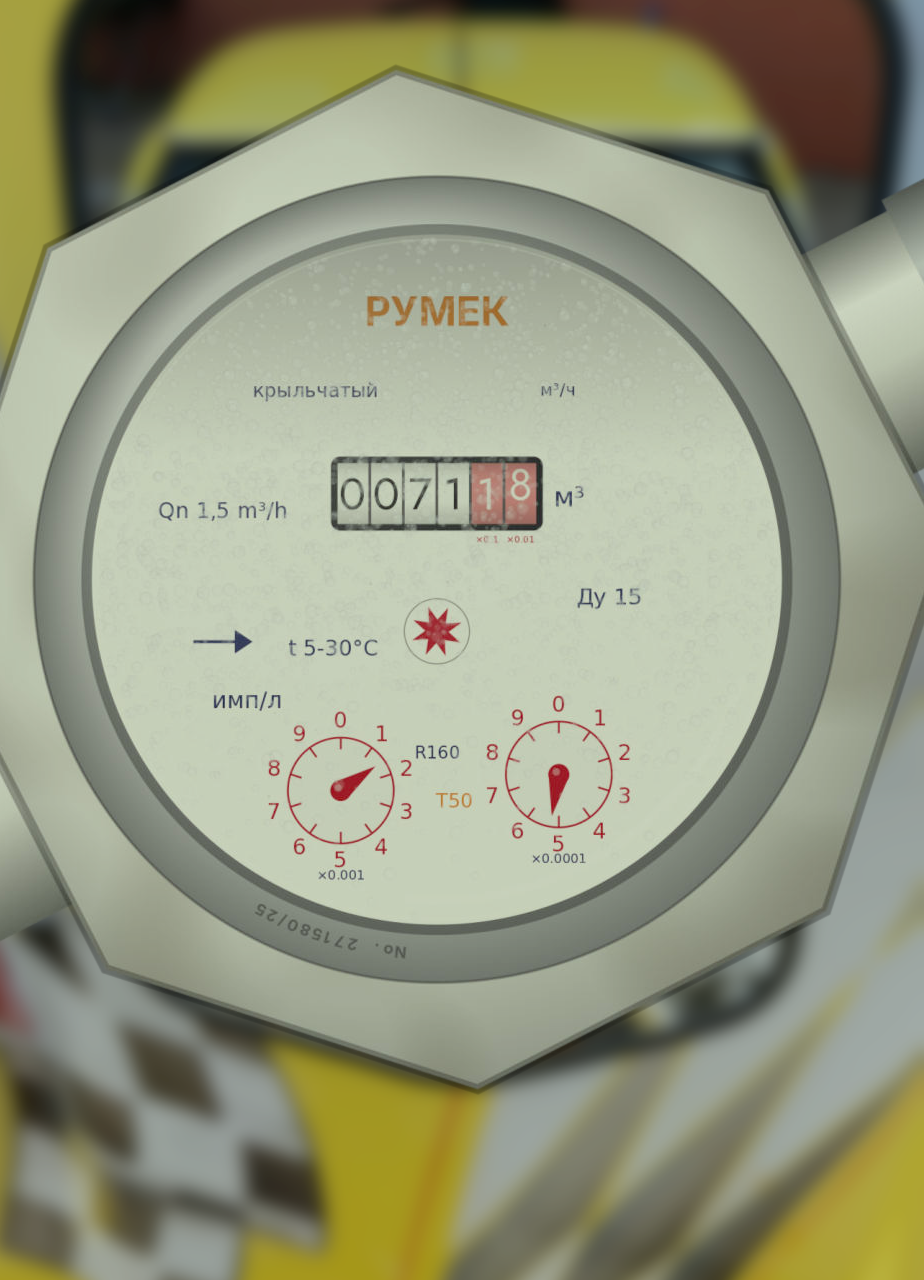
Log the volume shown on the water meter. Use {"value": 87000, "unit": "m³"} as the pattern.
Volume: {"value": 71.1815, "unit": "m³"}
